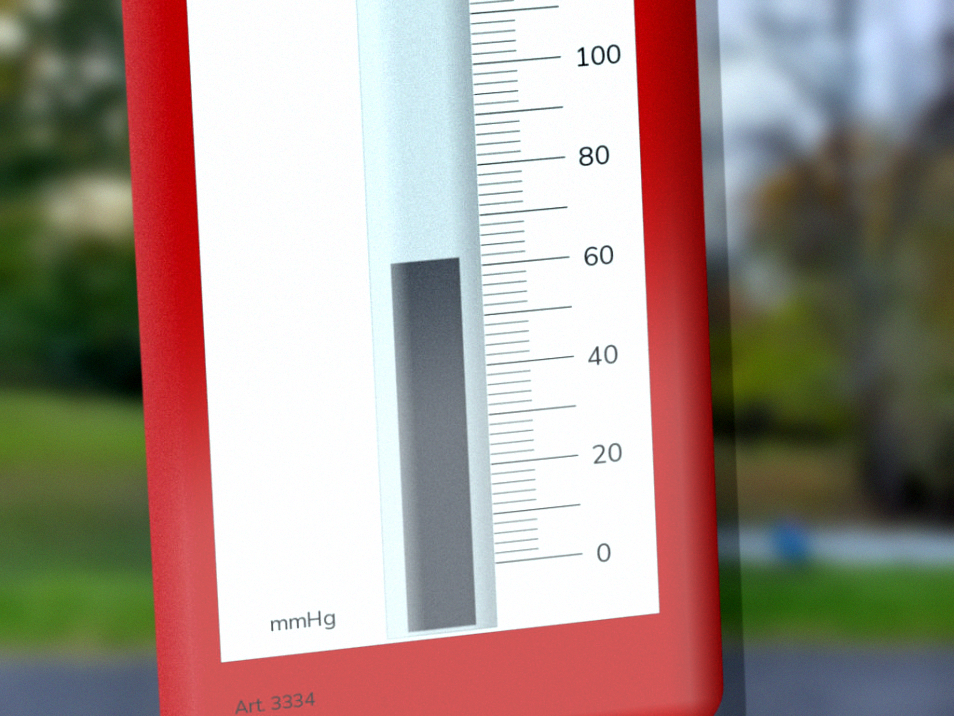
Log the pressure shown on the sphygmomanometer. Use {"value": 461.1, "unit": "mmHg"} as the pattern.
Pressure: {"value": 62, "unit": "mmHg"}
